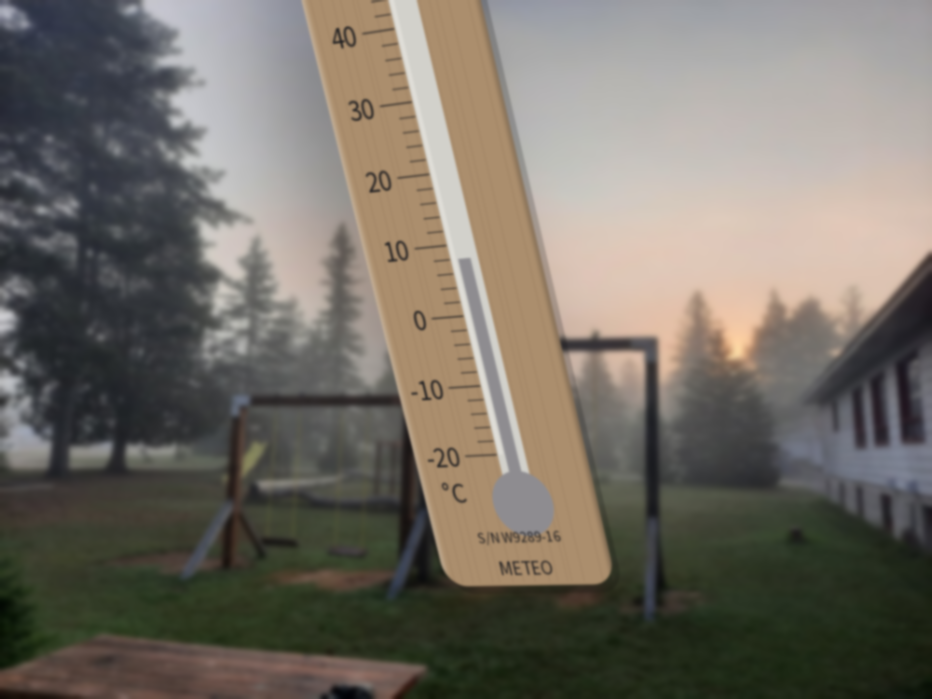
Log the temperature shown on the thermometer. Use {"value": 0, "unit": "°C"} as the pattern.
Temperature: {"value": 8, "unit": "°C"}
